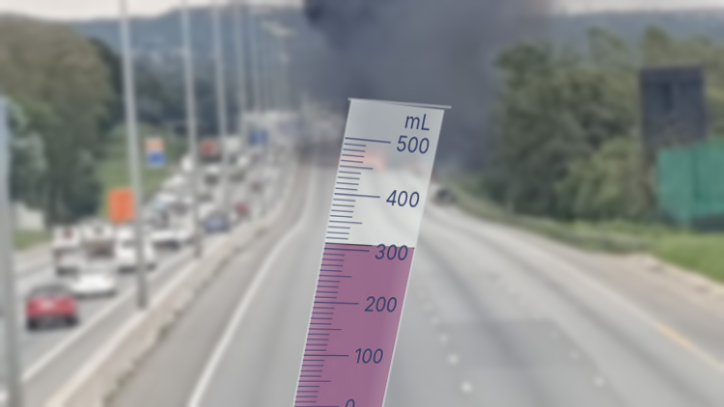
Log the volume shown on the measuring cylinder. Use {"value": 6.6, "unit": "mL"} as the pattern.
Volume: {"value": 310, "unit": "mL"}
